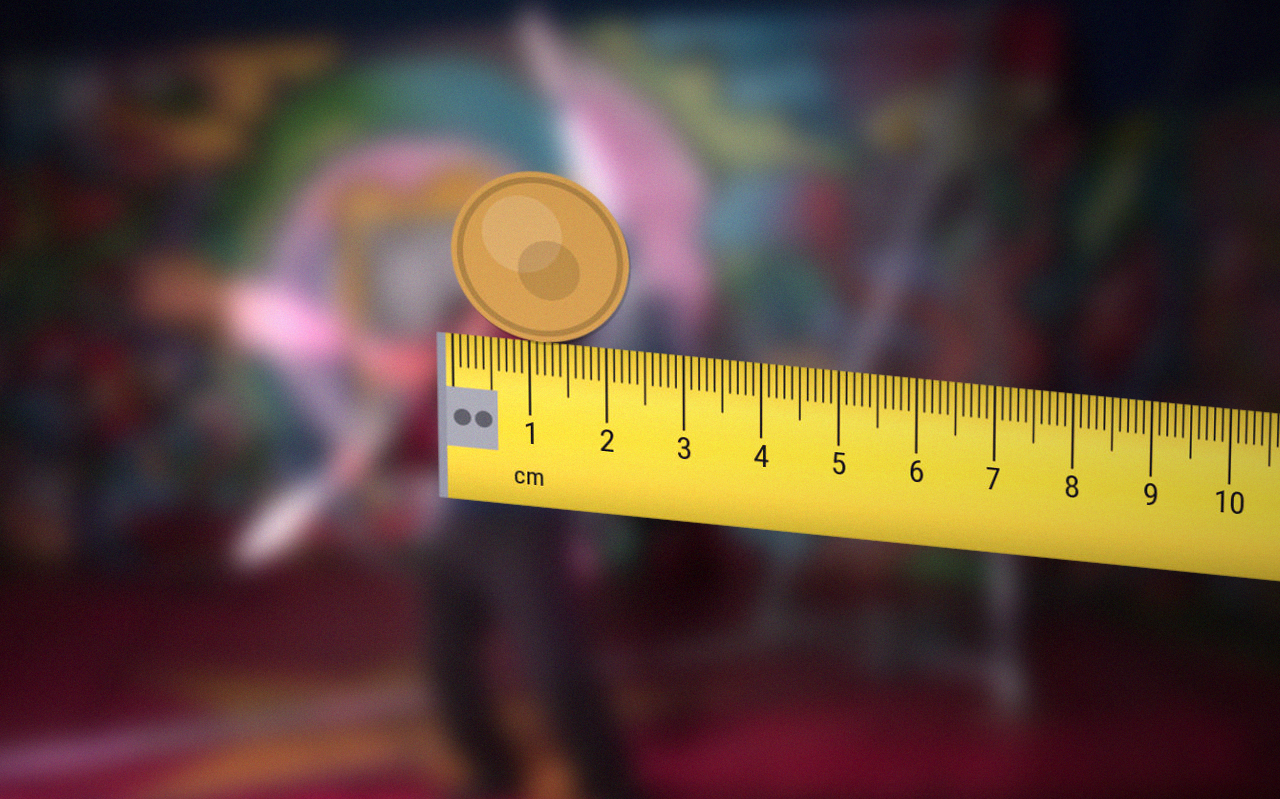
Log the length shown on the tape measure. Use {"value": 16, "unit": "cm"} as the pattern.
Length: {"value": 2.3, "unit": "cm"}
